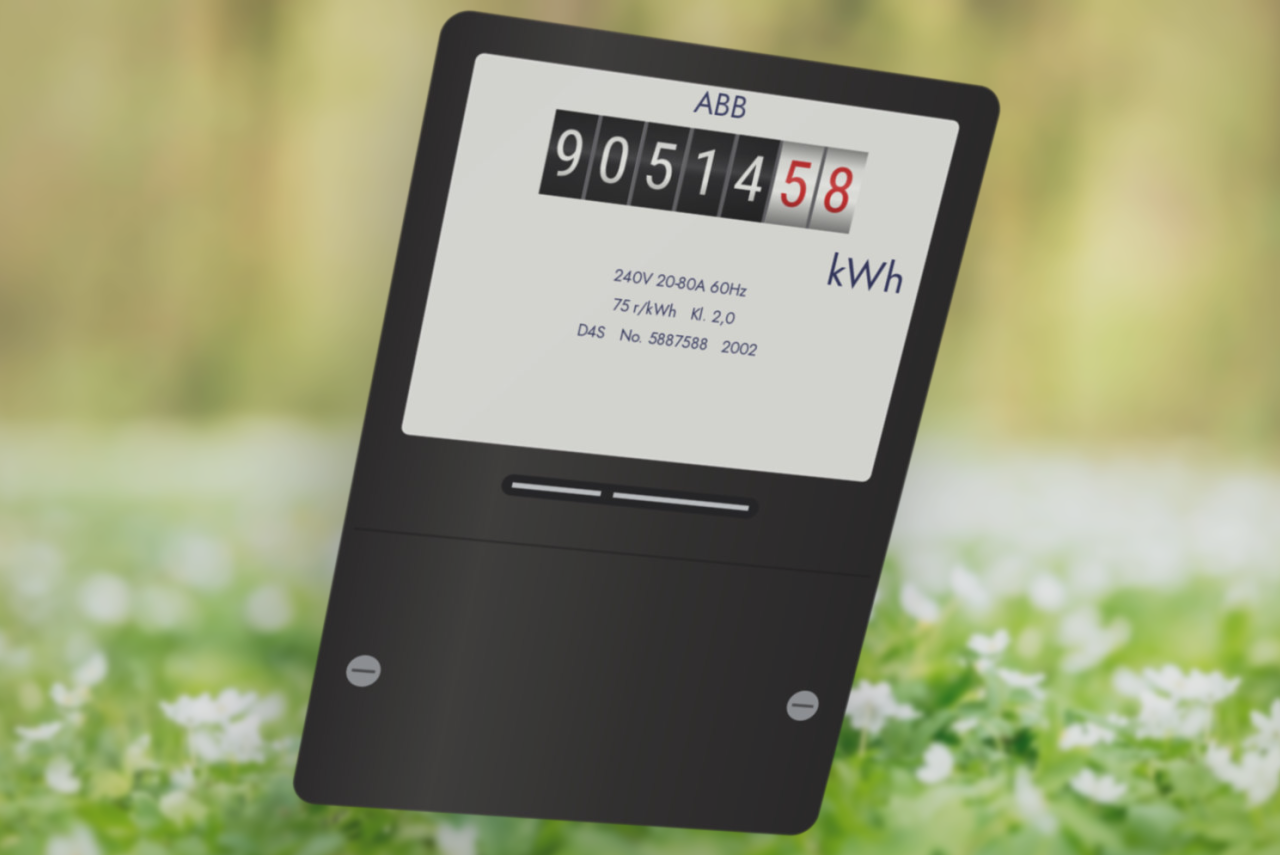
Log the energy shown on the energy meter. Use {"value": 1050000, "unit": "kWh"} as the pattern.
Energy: {"value": 90514.58, "unit": "kWh"}
